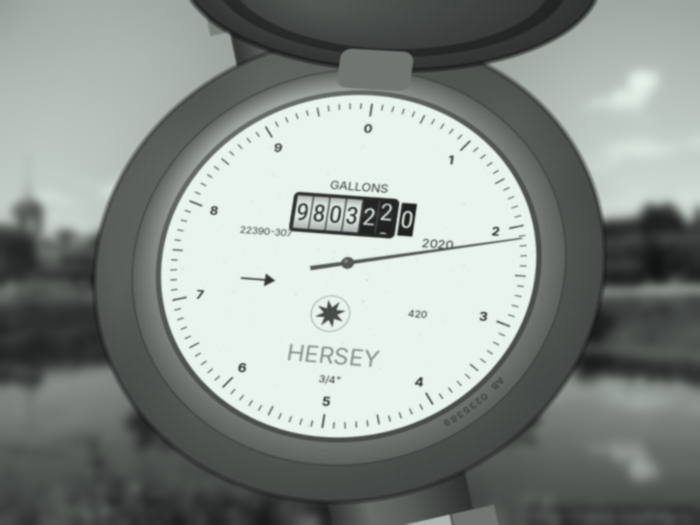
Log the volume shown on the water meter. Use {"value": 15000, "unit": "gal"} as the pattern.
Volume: {"value": 9803222.1, "unit": "gal"}
